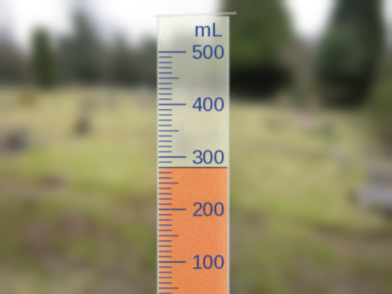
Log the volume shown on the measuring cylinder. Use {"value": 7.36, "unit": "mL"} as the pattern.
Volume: {"value": 280, "unit": "mL"}
